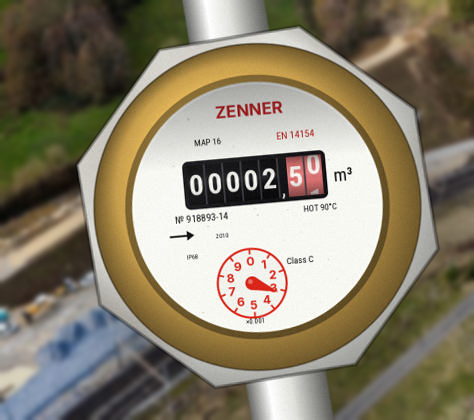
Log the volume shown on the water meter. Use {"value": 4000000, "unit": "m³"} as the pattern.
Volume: {"value": 2.503, "unit": "m³"}
